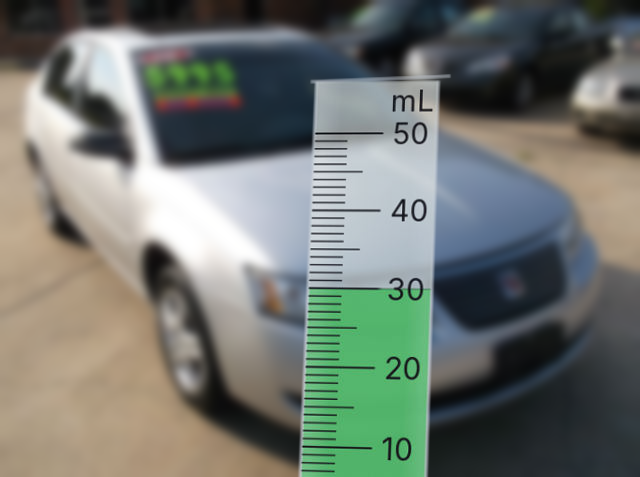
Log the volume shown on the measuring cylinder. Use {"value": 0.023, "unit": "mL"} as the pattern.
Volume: {"value": 30, "unit": "mL"}
